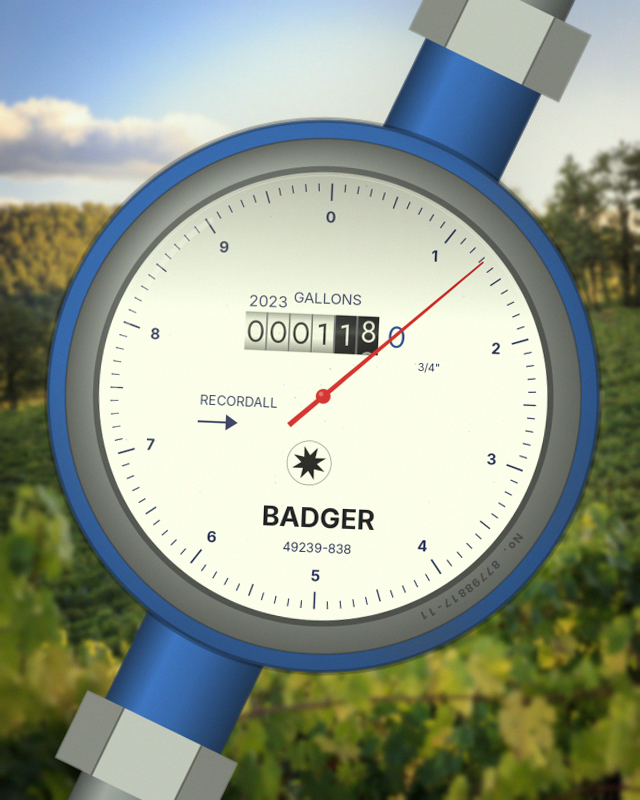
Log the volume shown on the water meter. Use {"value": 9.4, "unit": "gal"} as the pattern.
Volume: {"value": 1181.3, "unit": "gal"}
